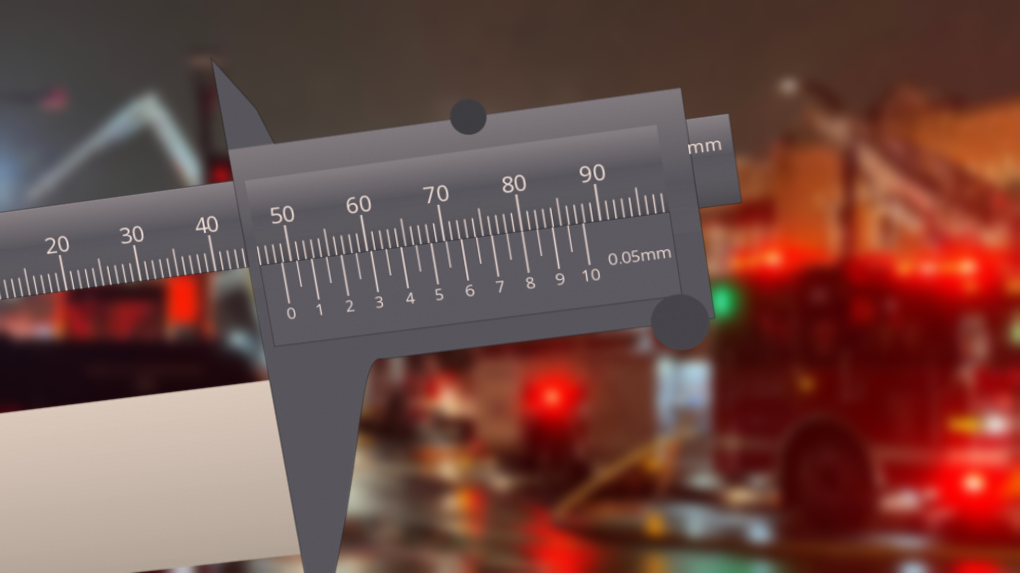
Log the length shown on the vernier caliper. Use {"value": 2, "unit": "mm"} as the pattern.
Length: {"value": 48.8, "unit": "mm"}
